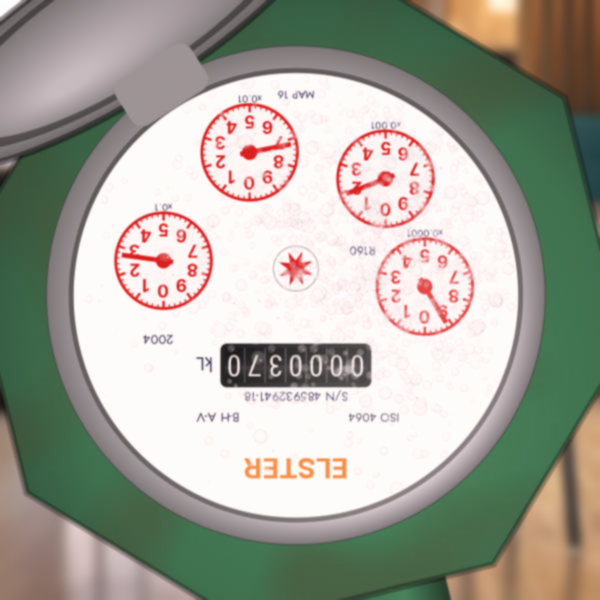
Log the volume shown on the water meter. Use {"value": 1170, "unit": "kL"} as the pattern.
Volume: {"value": 370.2719, "unit": "kL"}
